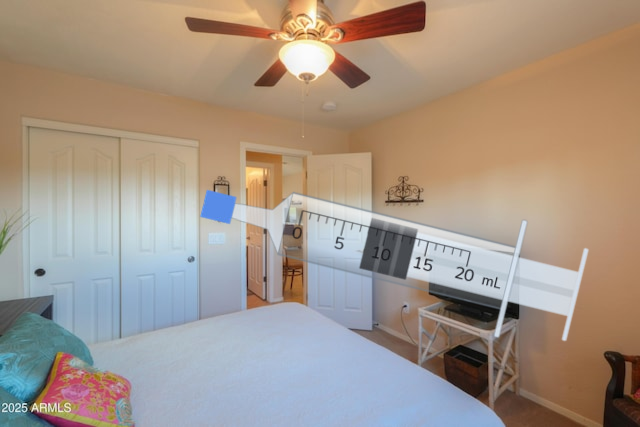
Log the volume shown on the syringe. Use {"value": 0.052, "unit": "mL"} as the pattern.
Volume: {"value": 8, "unit": "mL"}
